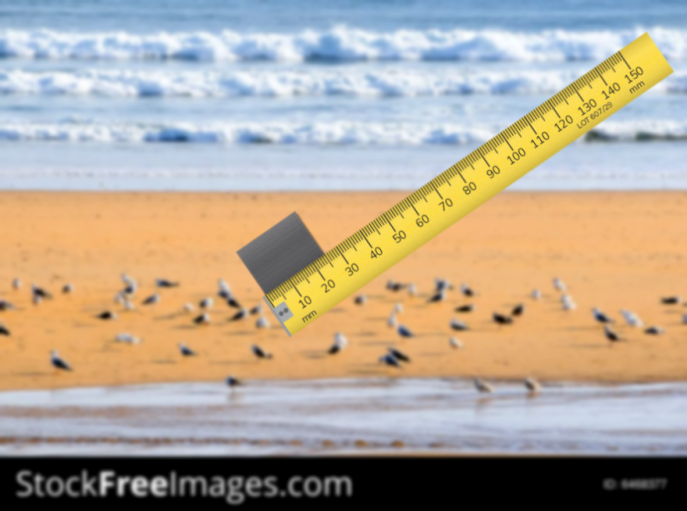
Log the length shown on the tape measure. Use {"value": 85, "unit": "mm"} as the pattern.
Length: {"value": 25, "unit": "mm"}
